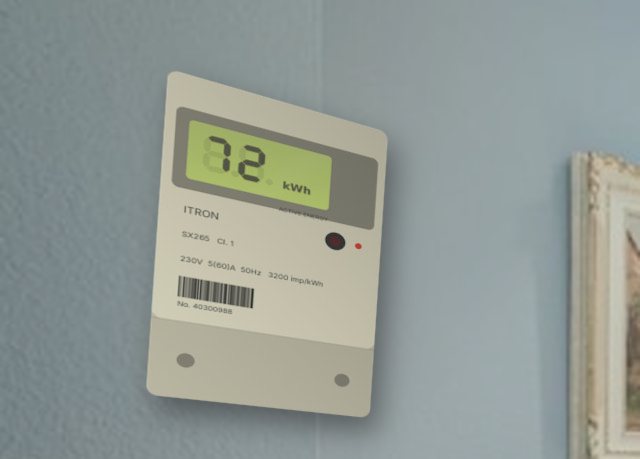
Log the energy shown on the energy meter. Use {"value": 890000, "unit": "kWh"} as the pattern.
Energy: {"value": 72, "unit": "kWh"}
